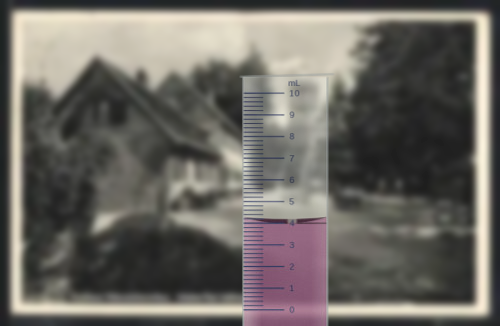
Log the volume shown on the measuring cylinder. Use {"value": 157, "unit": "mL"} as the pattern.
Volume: {"value": 4, "unit": "mL"}
